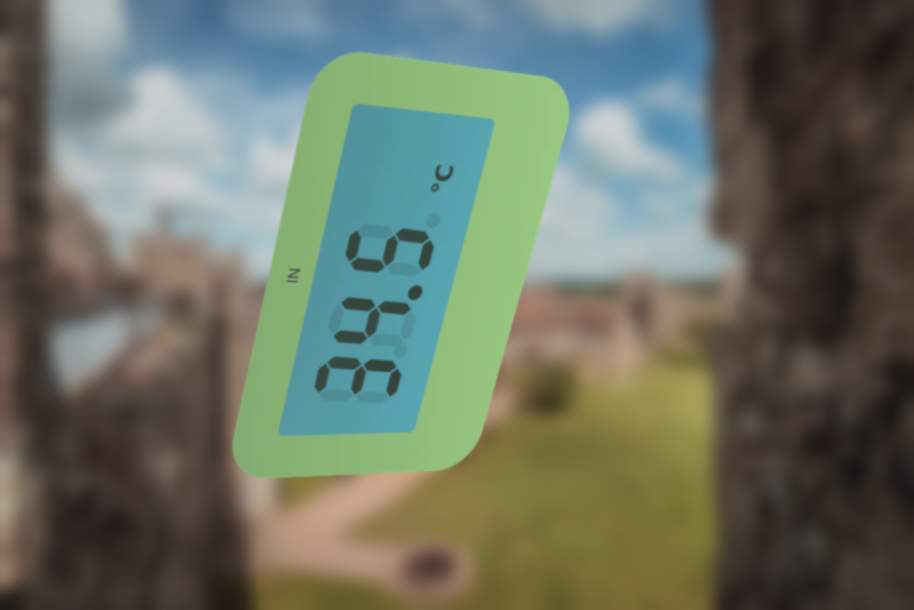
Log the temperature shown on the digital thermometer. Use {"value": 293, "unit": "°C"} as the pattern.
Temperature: {"value": 34.5, "unit": "°C"}
